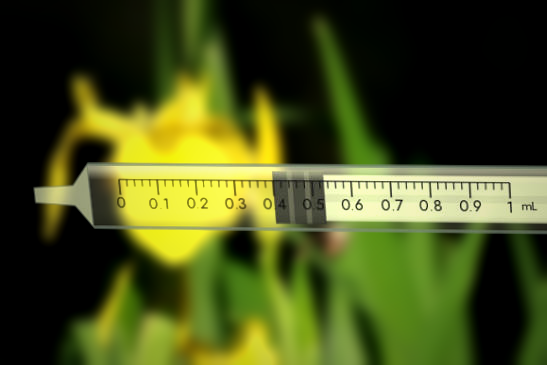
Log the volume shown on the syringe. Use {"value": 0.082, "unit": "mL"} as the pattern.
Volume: {"value": 0.4, "unit": "mL"}
